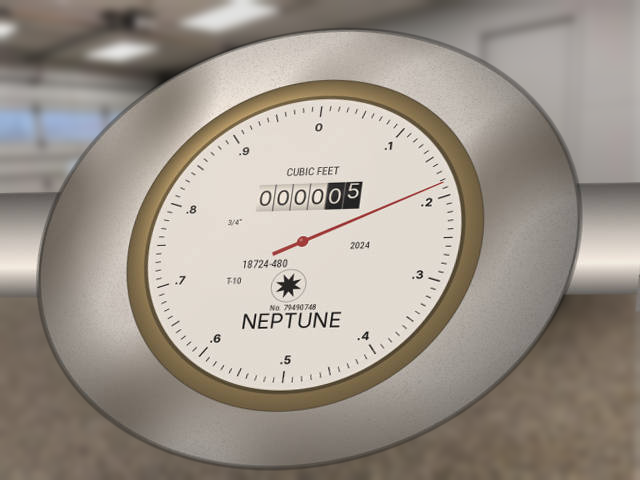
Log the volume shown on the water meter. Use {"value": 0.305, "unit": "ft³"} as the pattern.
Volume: {"value": 5.18, "unit": "ft³"}
